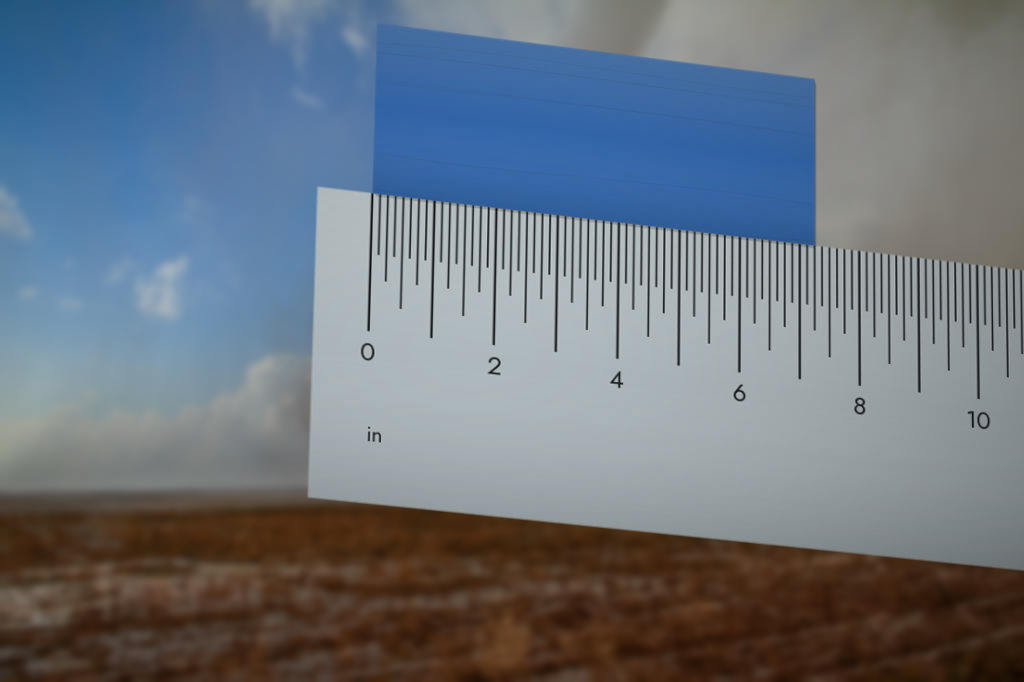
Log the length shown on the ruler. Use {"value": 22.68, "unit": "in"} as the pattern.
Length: {"value": 7.25, "unit": "in"}
